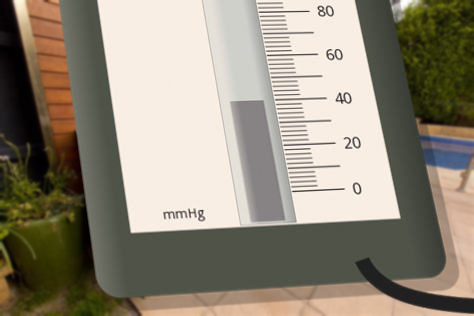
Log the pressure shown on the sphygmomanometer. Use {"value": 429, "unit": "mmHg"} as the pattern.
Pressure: {"value": 40, "unit": "mmHg"}
